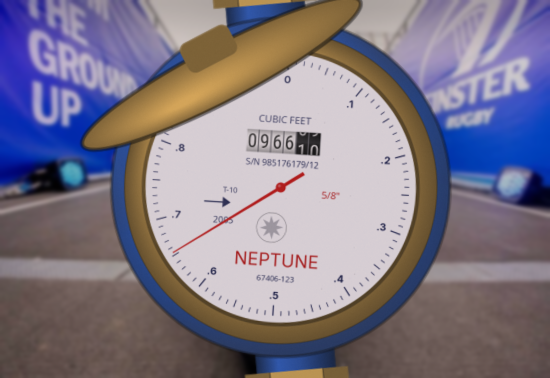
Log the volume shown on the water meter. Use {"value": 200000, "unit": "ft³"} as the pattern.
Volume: {"value": 96609.65, "unit": "ft³"}
